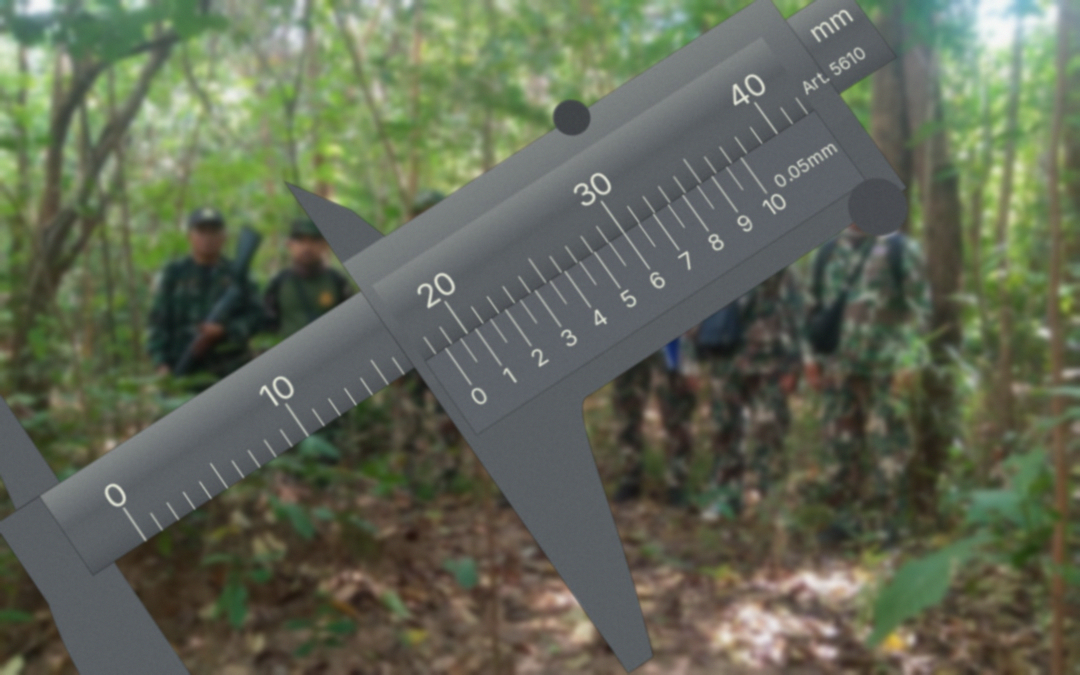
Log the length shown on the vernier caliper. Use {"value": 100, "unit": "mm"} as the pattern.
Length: {"value": 18.6, "unit": "mm"}
